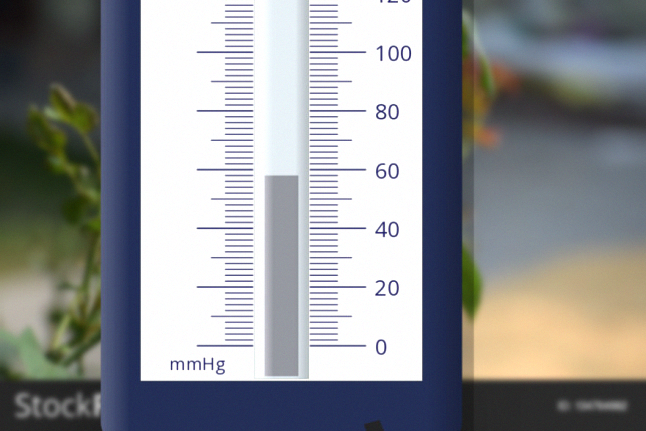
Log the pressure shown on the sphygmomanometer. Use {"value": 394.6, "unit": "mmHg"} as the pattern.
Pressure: {"value": 58, "unit": "mmHg"}
